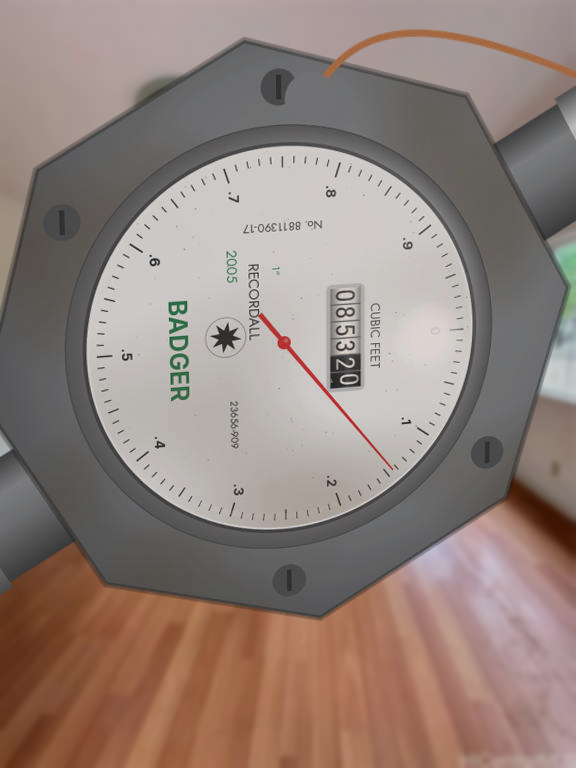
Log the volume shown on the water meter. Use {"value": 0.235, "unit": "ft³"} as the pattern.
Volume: {"value": 85320.14, "unit": "ft³"}
